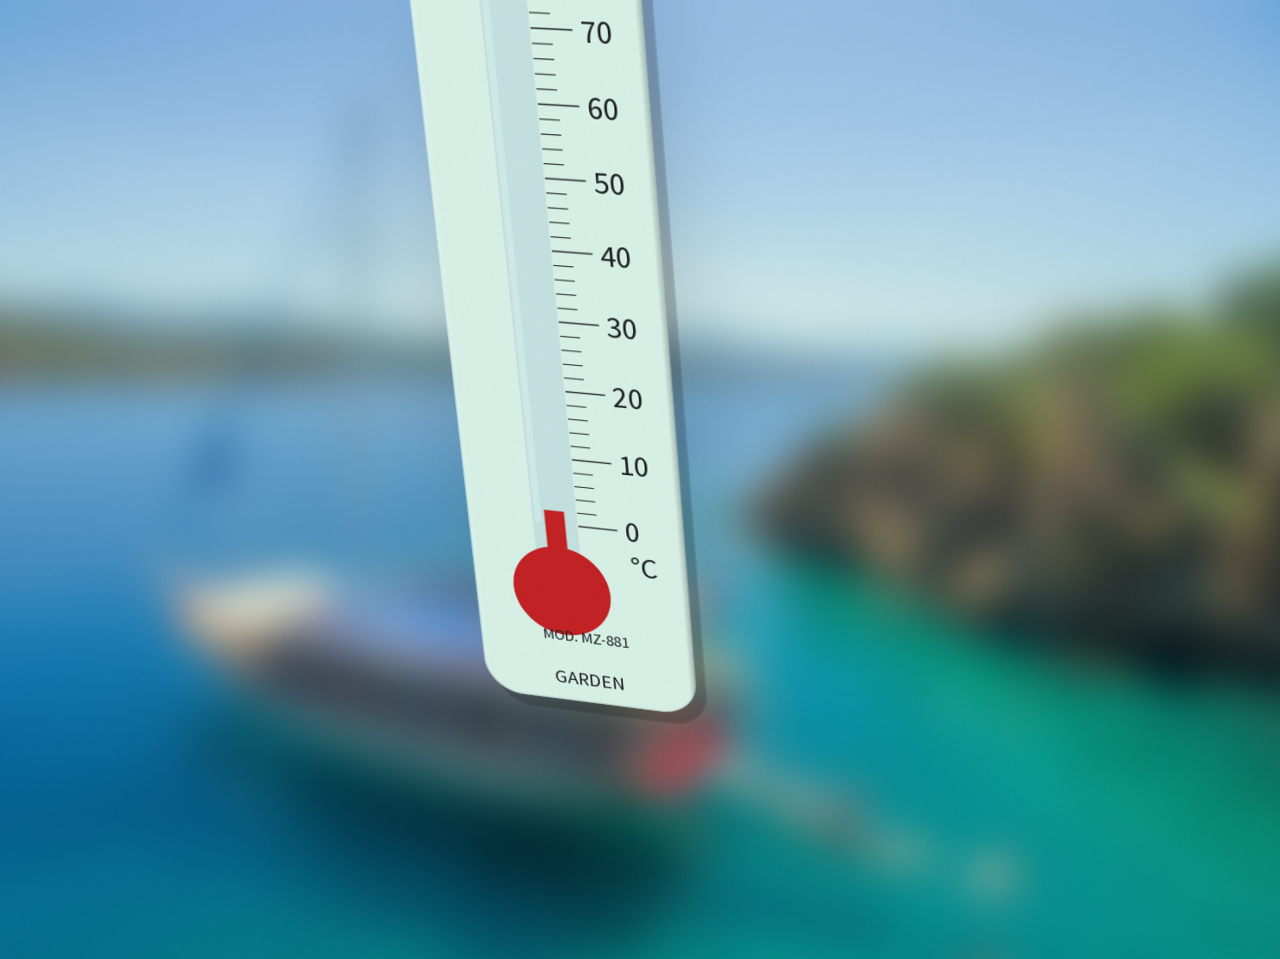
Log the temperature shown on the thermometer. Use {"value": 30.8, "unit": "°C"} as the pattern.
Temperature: {"value": 2, "unit": "°C"}
